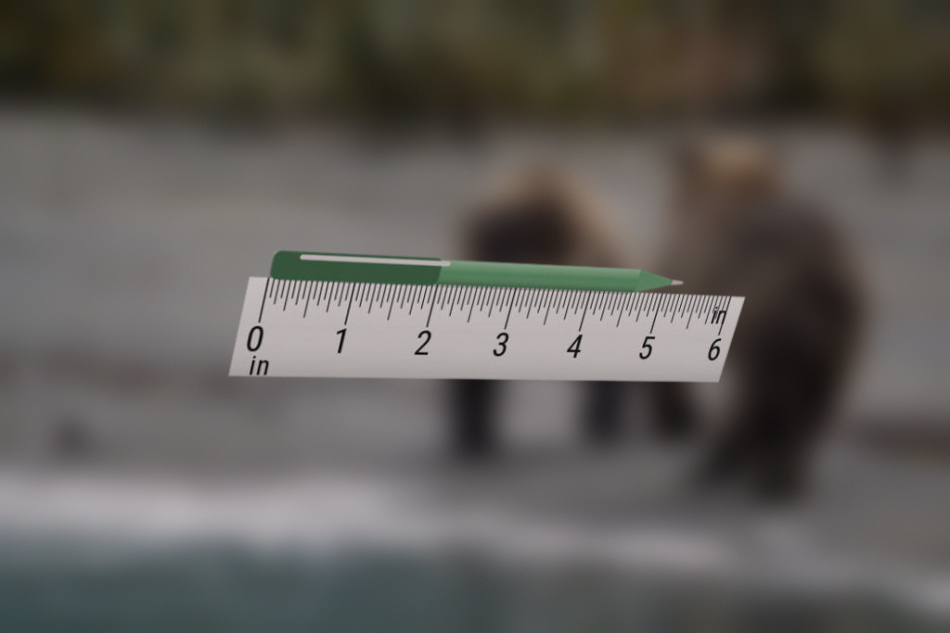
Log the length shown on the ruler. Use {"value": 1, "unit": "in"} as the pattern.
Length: {"value": 5.25, "unit": "in"}
